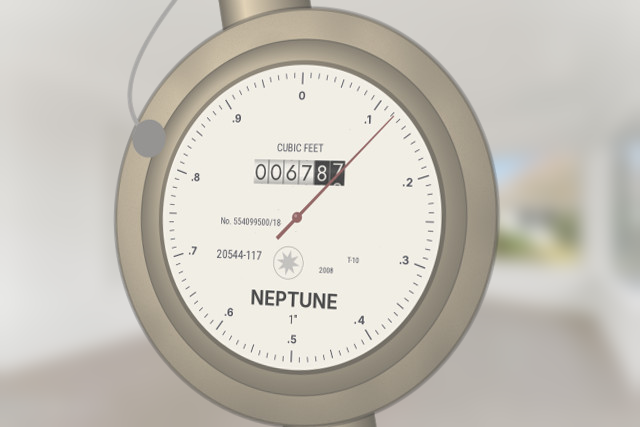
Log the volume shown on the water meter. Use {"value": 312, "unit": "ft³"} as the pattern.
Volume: {"value": 6787.12, "unit": "ft³"}
